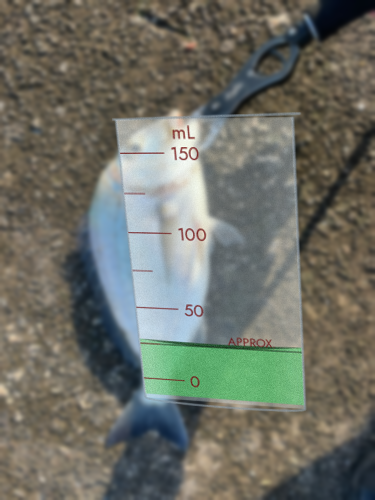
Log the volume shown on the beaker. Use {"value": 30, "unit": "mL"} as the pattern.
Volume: {"value": 25, "unit": "mL"}
